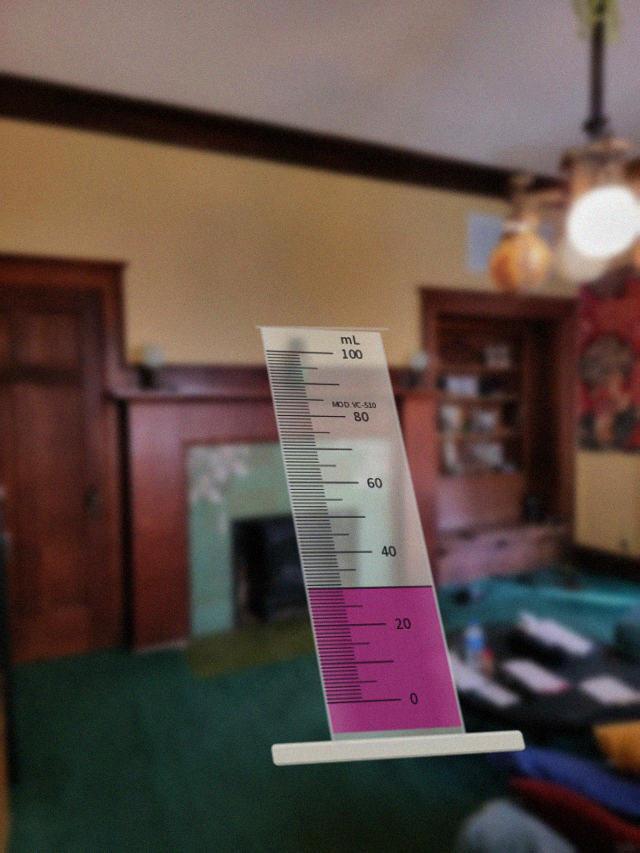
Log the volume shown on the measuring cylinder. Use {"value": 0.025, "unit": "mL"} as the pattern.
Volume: {"value": 30, "unit": "mL"}
